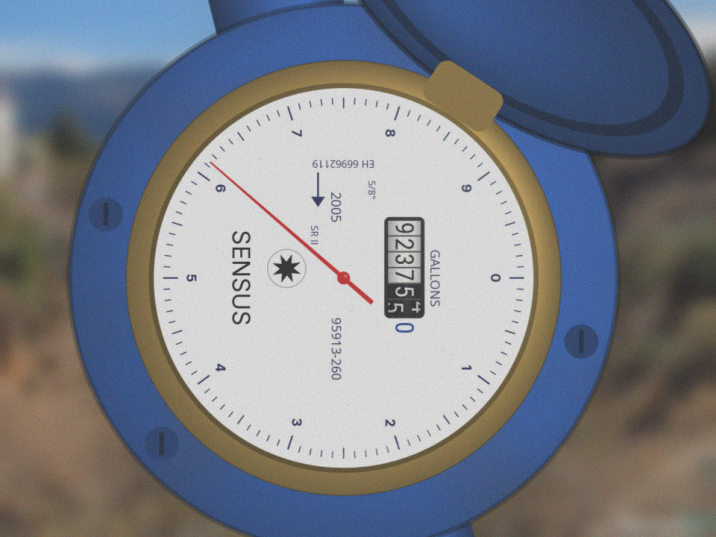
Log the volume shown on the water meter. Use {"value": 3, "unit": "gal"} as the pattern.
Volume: {"value": 9237546.1, "unit": "gal"}
